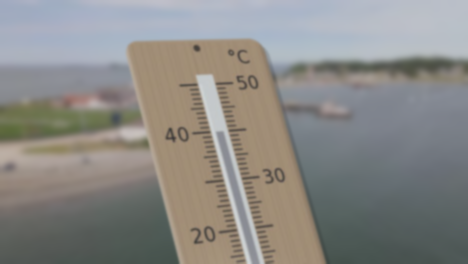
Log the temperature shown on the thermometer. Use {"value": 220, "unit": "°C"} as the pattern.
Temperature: {"value": 40, "unit": "°C"}
